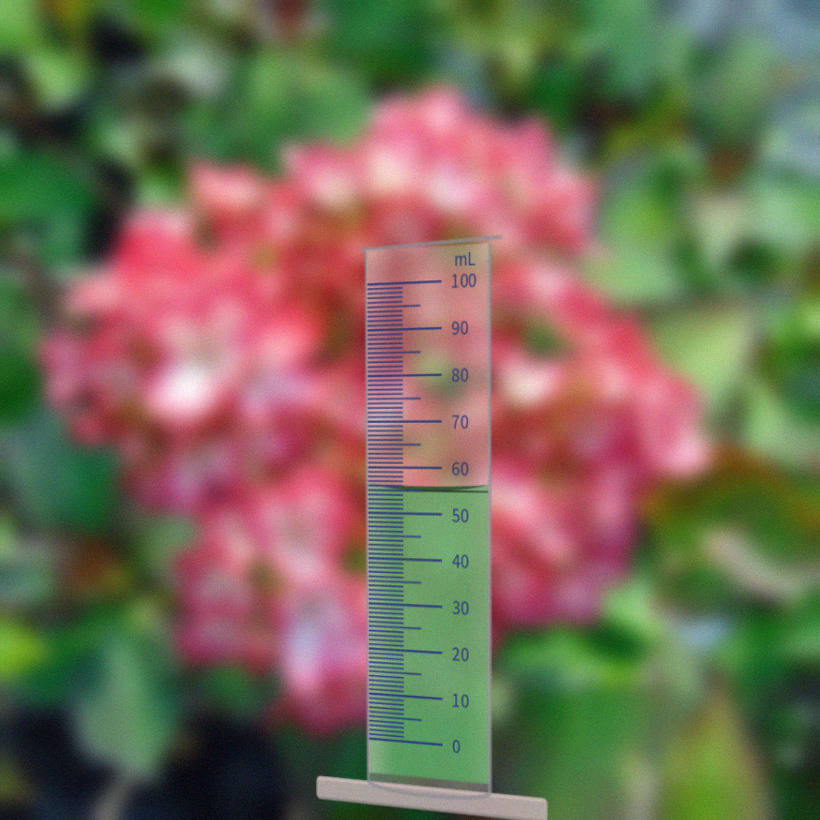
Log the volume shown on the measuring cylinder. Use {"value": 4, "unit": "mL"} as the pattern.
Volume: {"value": 55, "unit": "mL"}
